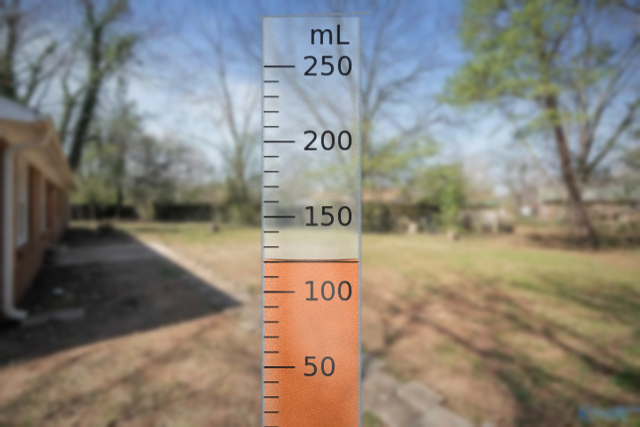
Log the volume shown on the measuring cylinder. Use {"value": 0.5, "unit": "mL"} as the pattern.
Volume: {"value": 120, "unit": "mL"}
